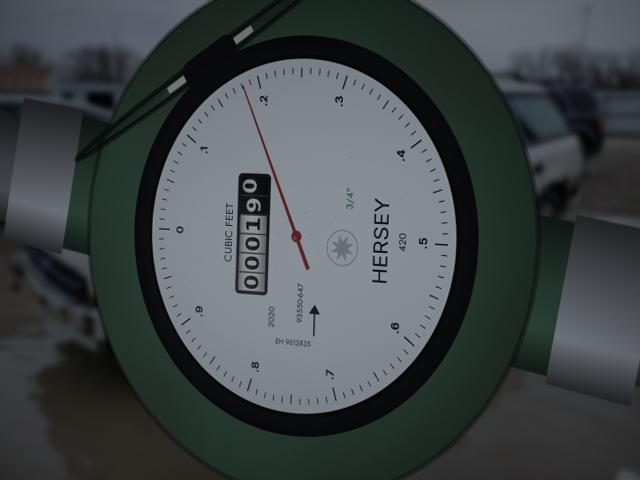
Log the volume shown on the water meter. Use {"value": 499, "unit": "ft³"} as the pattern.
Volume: {"value": 190.18, "unit": "ft³"}
